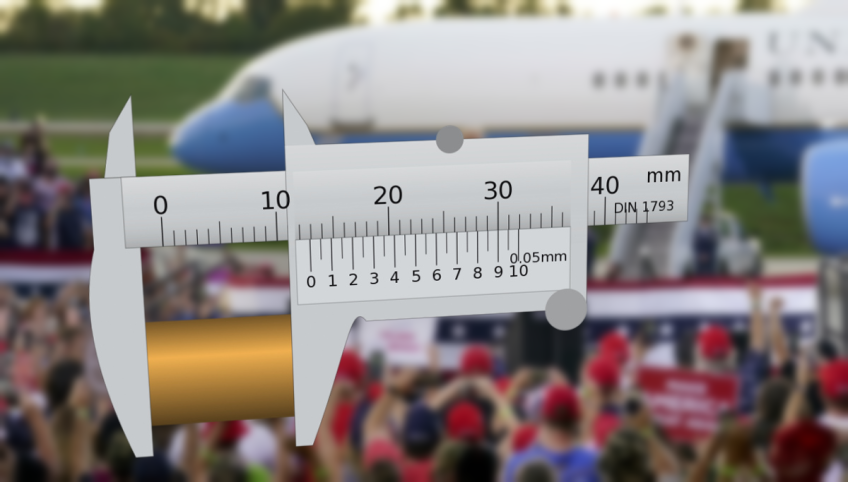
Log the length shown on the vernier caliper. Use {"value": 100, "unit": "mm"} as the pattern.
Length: {"value": 12.9, "unit": "mm"}
